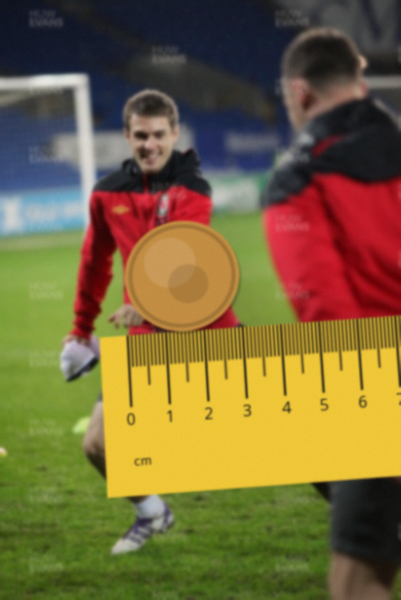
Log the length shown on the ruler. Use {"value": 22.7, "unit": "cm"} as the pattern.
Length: {"value": 3, "unit": "cm"}
